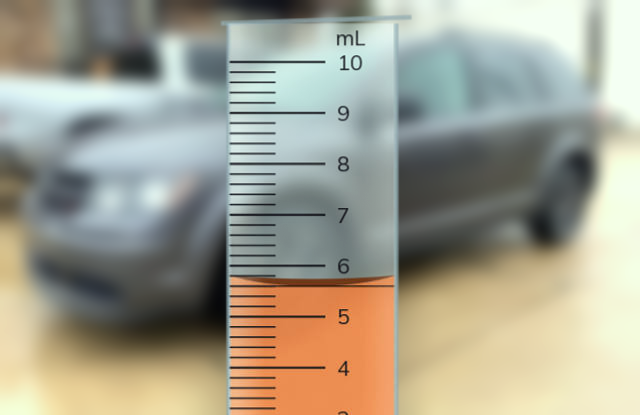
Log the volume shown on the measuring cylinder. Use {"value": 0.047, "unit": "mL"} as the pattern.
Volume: {"value": 5.6, "unit": "mL"}
